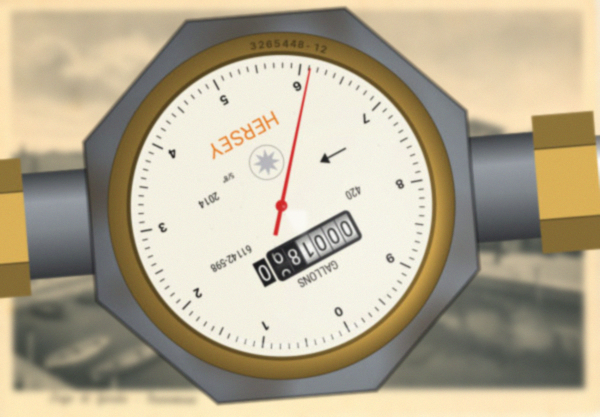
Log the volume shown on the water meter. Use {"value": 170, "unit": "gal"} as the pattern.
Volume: {"value": 1886.1, "unit": "gal"}
